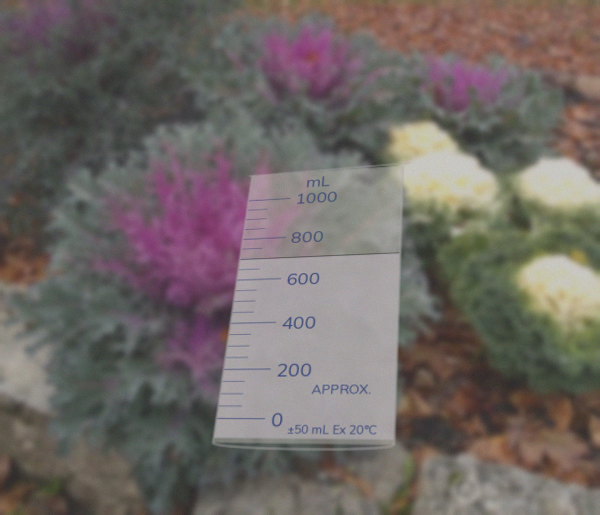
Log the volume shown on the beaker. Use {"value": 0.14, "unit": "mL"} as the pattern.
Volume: {"value": 700, "unit": "mL"}
